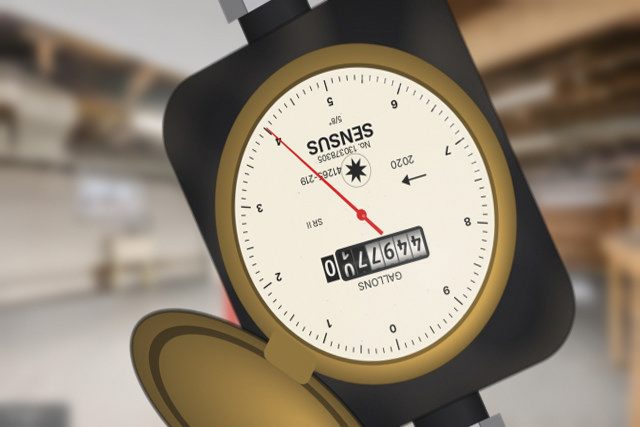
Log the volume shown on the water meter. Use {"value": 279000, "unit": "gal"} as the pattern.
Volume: {"value": 4497704.0, "unit": "gal"}
